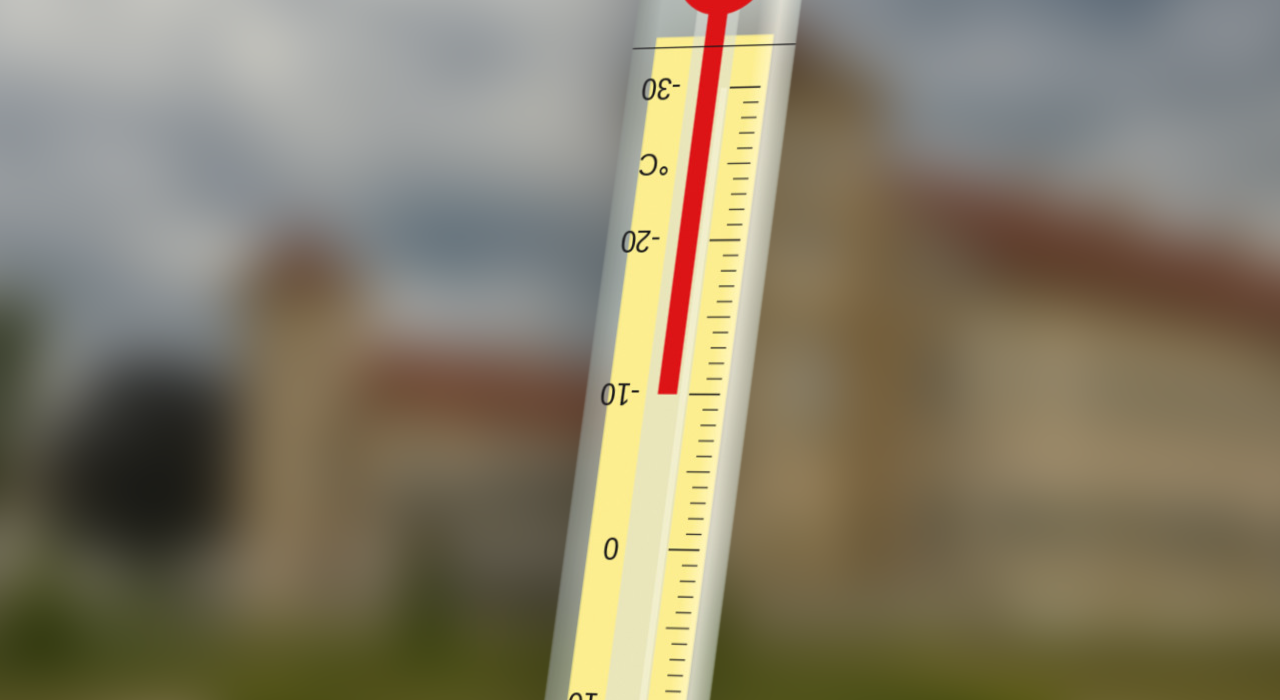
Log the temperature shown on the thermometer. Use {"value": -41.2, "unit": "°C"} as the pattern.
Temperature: {"value": -10, "unit": "°C"}
